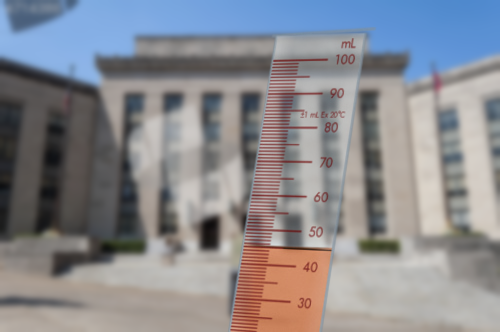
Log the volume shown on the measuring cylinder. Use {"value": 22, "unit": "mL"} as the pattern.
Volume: {"value": 45, "unit": "mL"}
